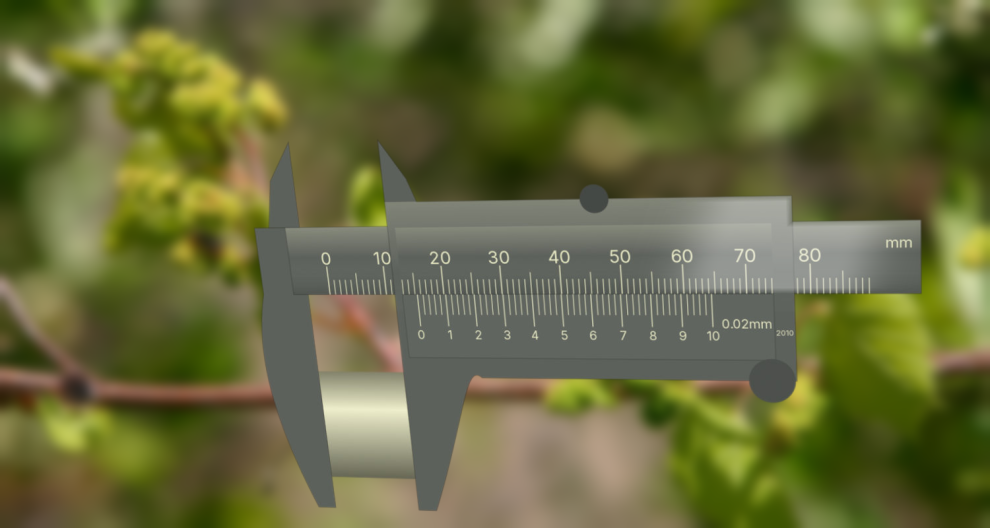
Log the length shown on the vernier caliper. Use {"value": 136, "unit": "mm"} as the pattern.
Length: {"value": 15.4, "unit": "mm"}
